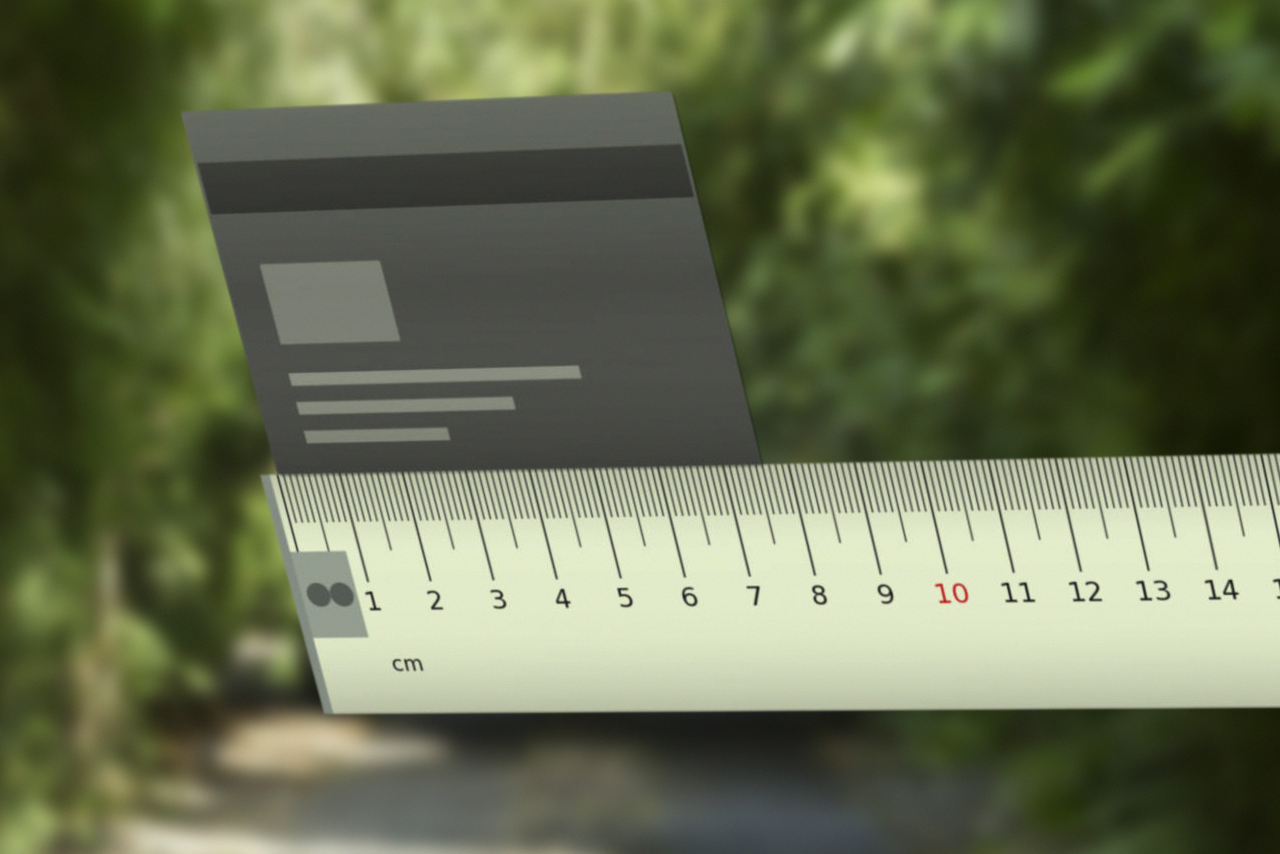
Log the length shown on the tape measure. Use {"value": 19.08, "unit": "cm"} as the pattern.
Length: {"value": 7.6, "unit": "cm"}
